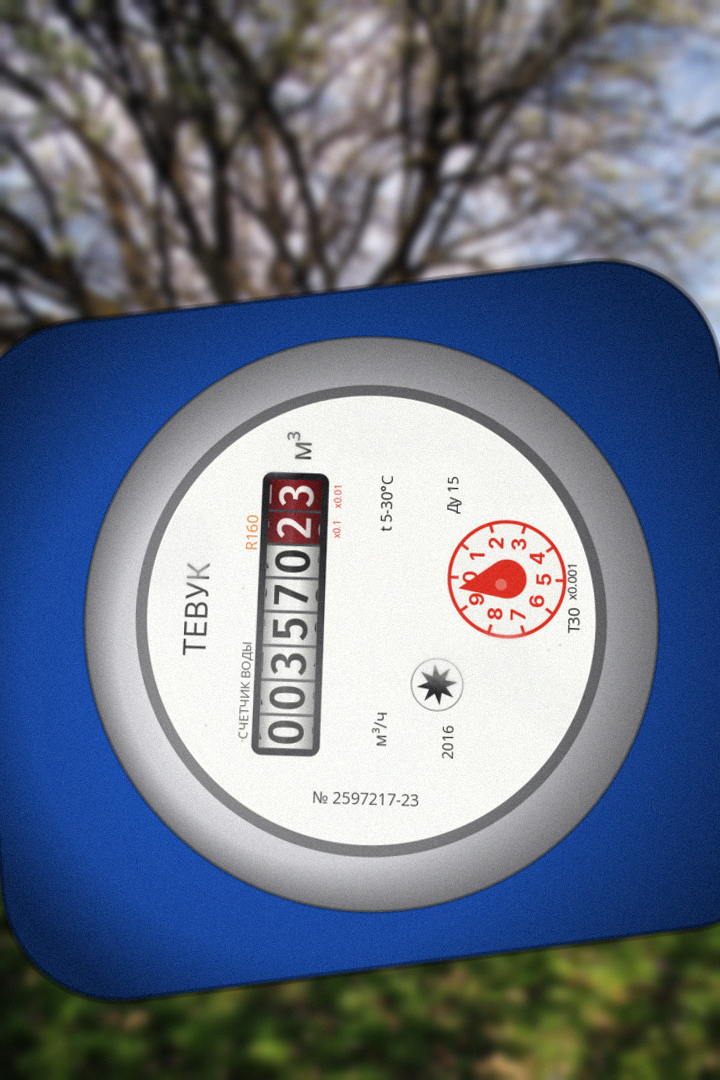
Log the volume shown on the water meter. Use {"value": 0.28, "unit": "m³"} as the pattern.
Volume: {"value": 3570.229, "unit": "m³"}
